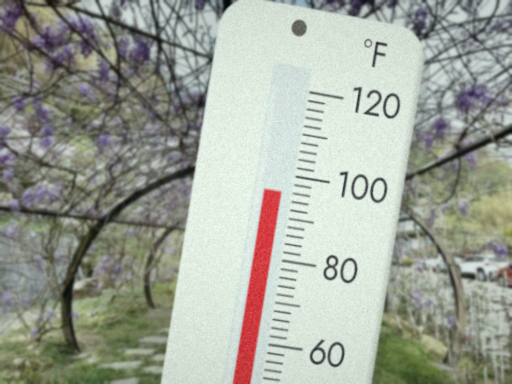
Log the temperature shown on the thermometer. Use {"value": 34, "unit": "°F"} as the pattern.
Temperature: {"value": 96, "unit": "°F"}
